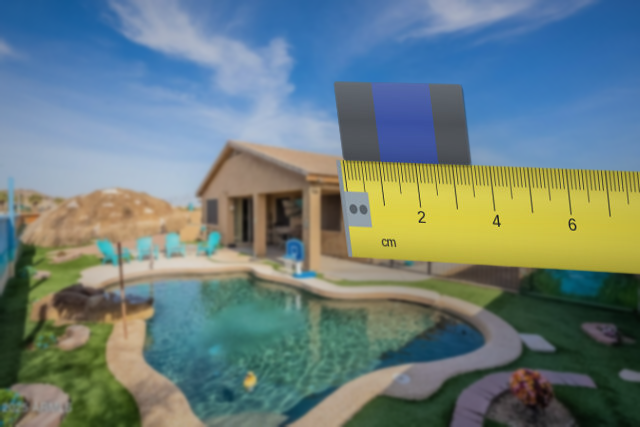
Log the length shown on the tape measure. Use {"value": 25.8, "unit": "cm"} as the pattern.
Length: {"value": 3.5, "unit": "cm"}
